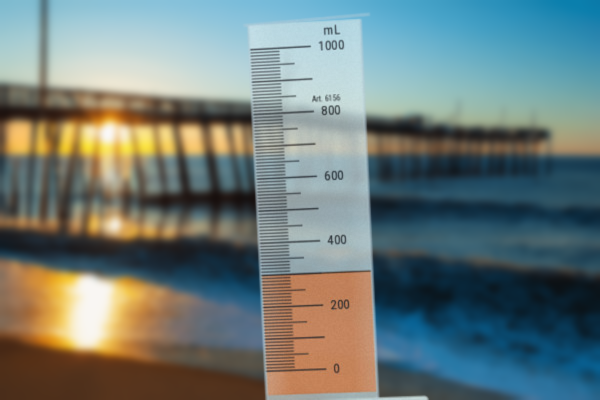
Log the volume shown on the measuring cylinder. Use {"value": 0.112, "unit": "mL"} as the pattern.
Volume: {"value": 300, "unit": "mL"}
